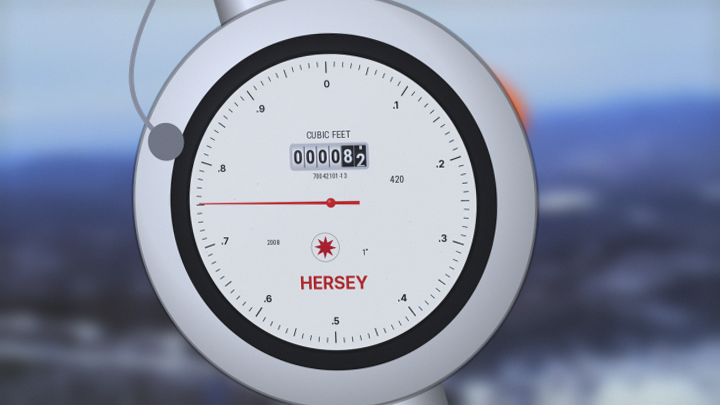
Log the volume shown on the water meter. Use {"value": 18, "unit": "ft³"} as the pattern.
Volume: {"value": 81.75, "unit": "ft³"}
